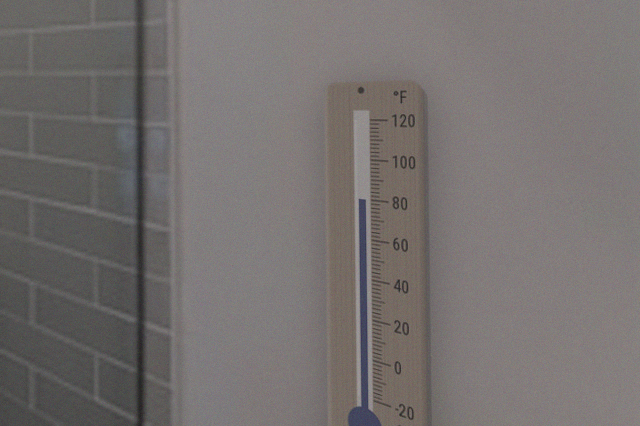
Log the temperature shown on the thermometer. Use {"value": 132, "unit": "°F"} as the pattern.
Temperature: {"value": 80, "unit": "°F"}
